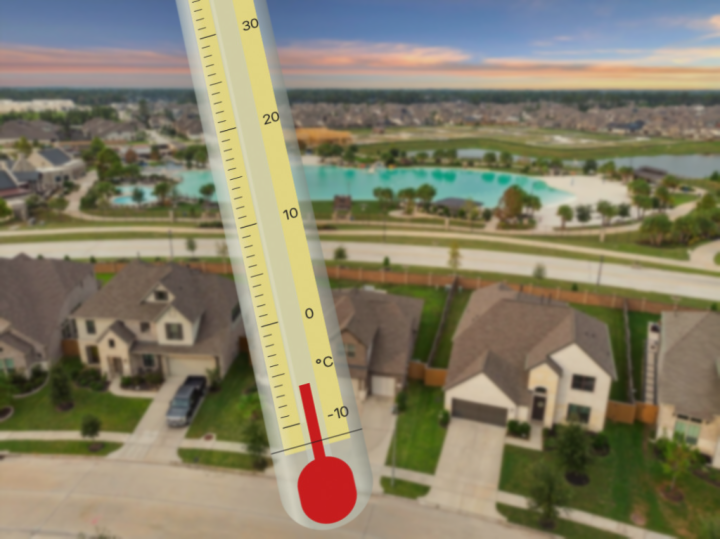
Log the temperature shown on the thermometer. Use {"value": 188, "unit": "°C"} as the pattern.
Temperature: {"value": -6.5, "unit": "°C"}
